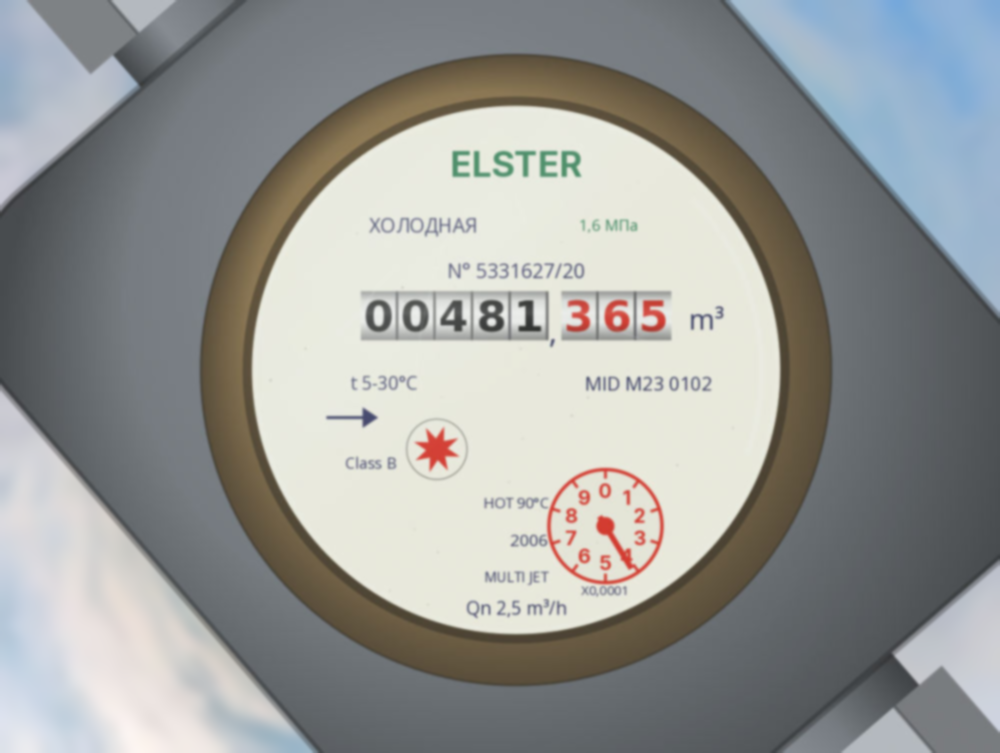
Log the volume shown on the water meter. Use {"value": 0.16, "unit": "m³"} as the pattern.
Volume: {"value": 481.3654, "unit": "m³"}
